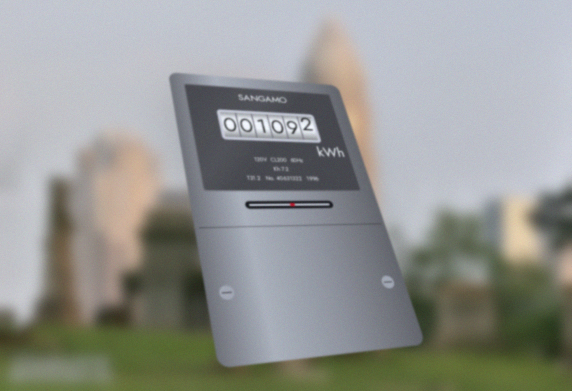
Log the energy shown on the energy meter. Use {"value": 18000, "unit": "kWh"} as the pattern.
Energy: {"value": 1092, "unit": "kWh"}
